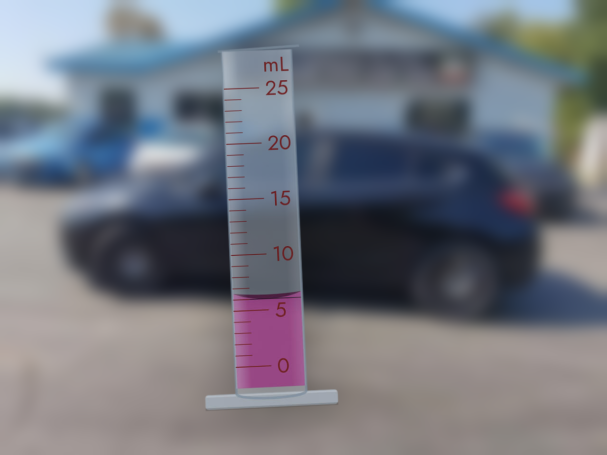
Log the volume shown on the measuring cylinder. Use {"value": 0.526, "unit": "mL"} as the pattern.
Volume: {"value": 6, "unit": "mL"}
